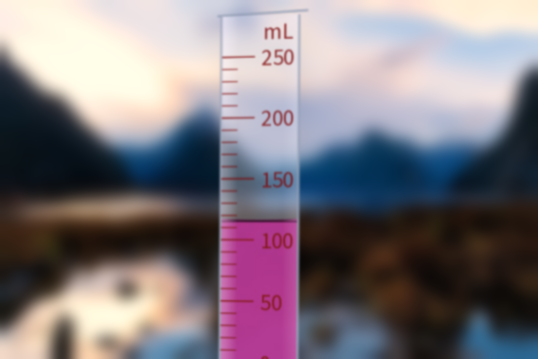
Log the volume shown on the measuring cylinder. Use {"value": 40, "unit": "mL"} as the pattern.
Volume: {"value": 115, "unit": "mL"}
